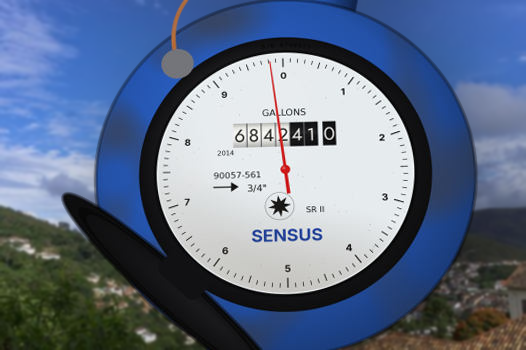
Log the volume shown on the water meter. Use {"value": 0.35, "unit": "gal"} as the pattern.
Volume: {"value": 6842409.8, "unit": "gal"}
